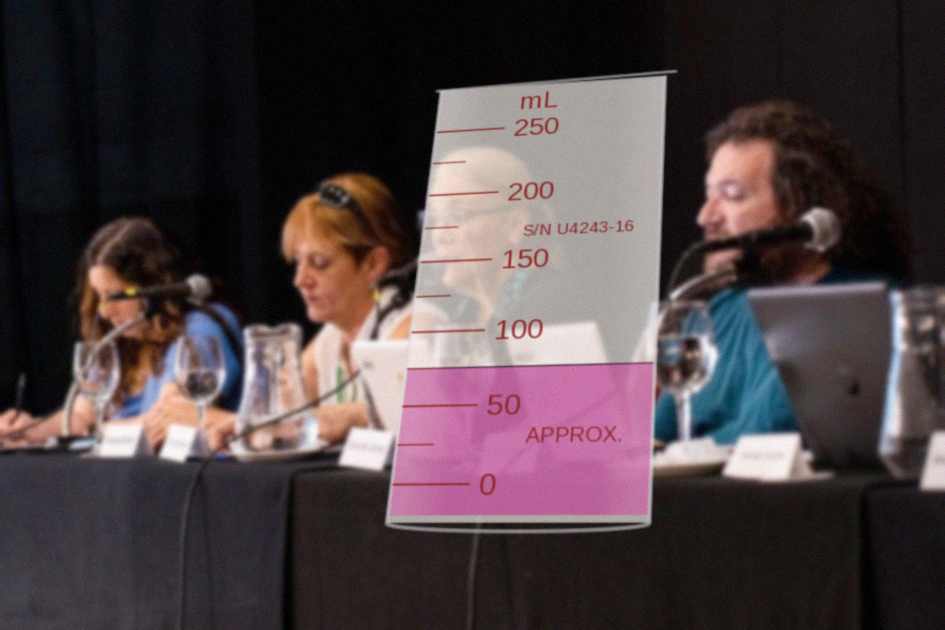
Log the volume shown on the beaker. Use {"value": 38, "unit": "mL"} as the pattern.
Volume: {"value": 75, "unit": "mL"}
